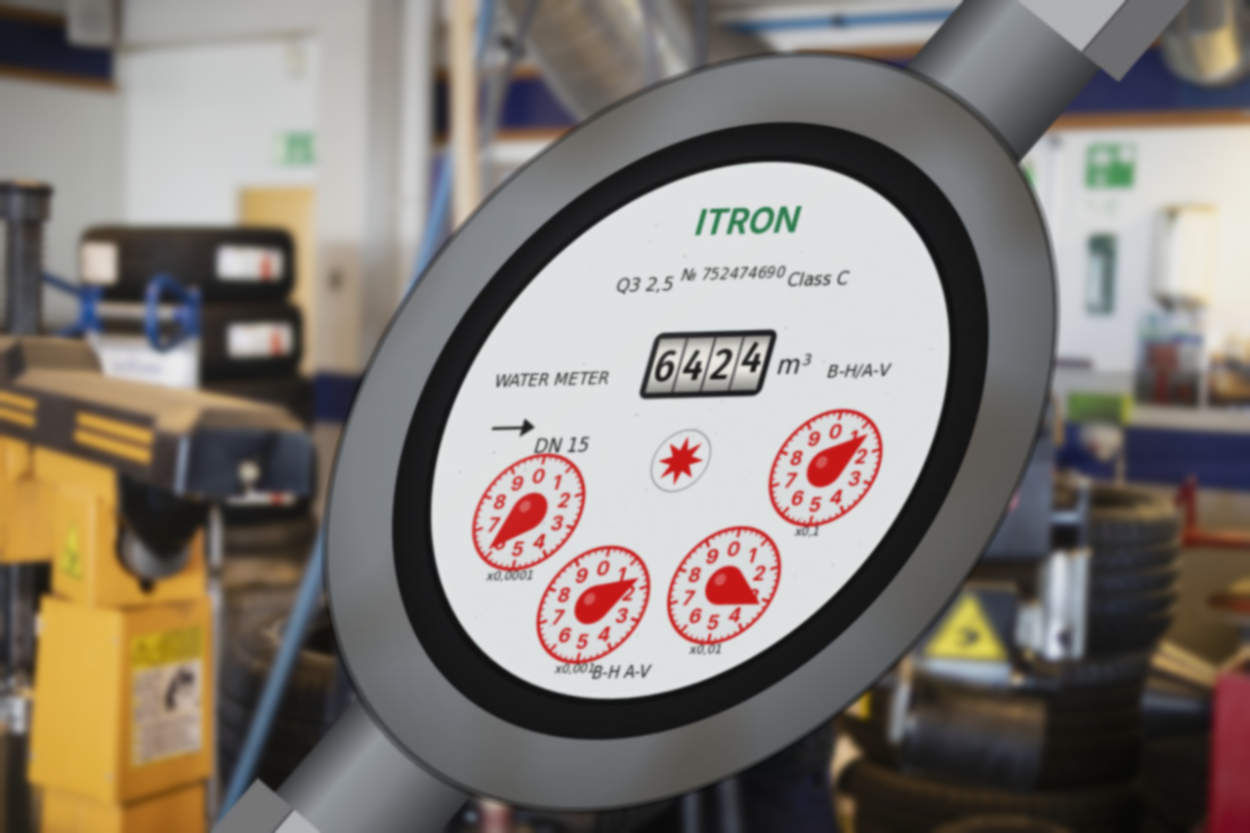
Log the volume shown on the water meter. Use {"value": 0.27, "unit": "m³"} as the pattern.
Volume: {"value": 6424.1316, "unit": "m³"}
